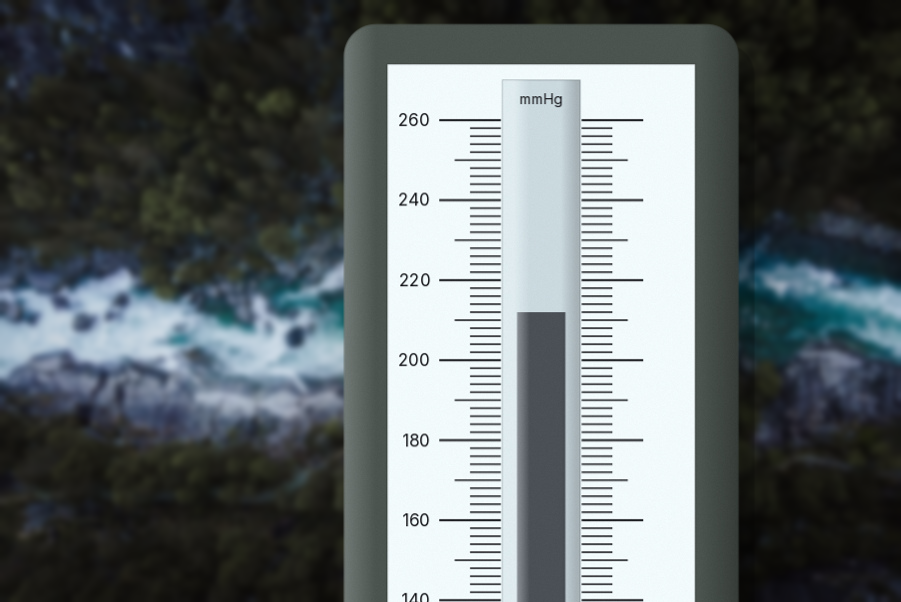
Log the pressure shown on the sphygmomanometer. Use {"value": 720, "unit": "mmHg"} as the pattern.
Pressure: {"value": 212, "unit": "mmHg"}
